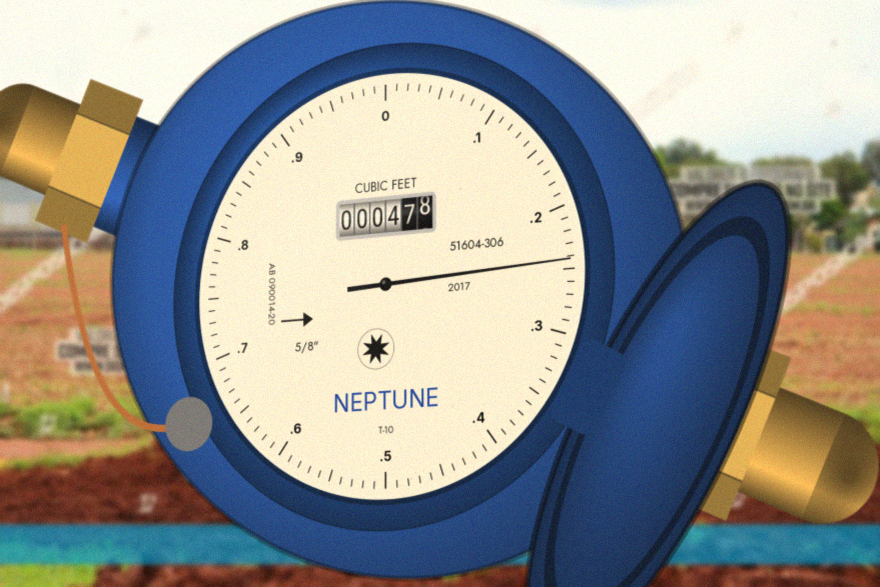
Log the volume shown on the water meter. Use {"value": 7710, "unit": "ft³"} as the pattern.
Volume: {"value": 478.24, "unit": "ft³"}
